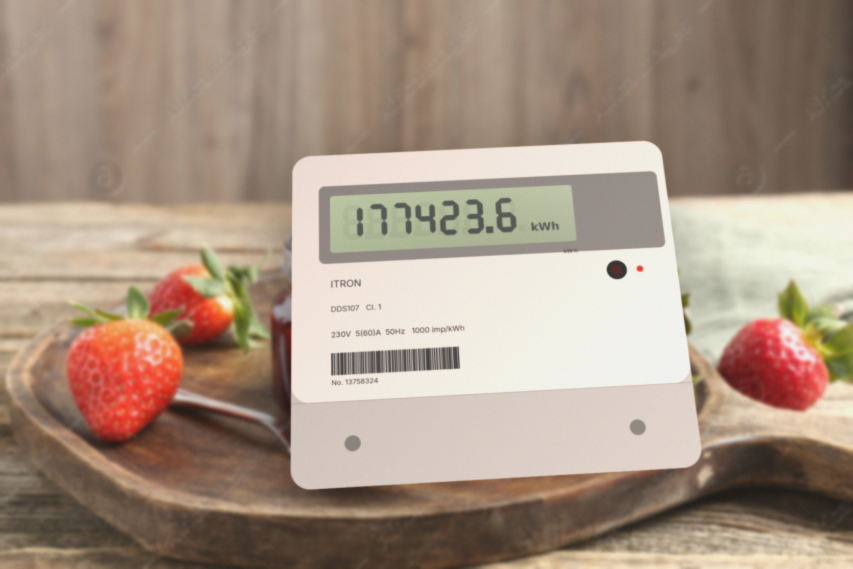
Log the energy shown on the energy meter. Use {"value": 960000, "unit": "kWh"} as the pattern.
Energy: {"value": 177423.6, "unit": "kWh"}
